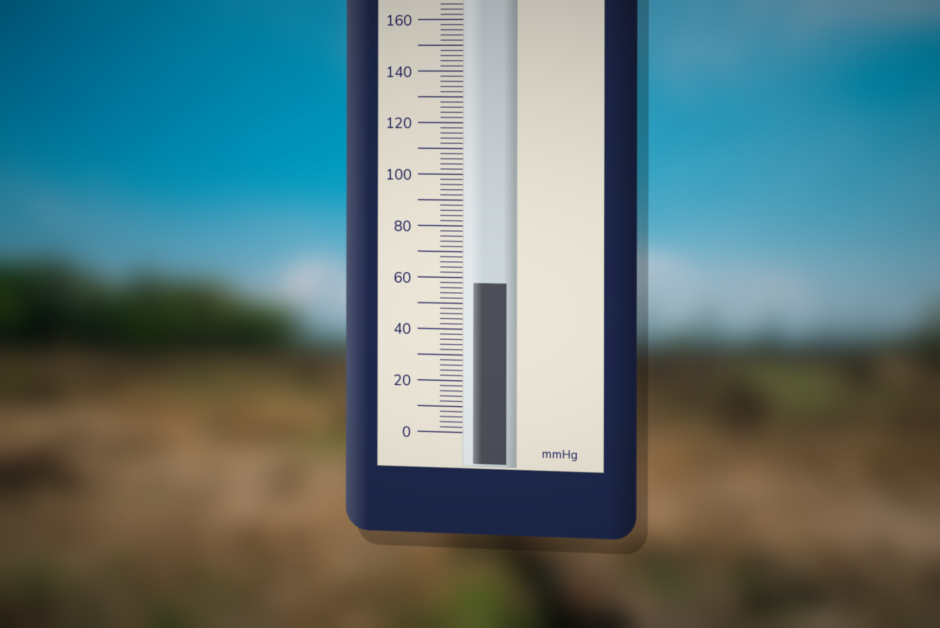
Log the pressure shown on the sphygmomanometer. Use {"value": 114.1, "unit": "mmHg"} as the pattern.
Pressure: {"value": 58, "unit": "mmHg"}
